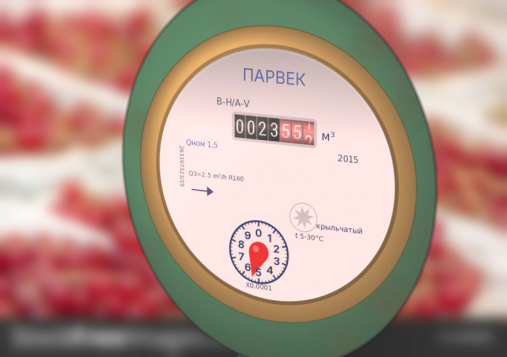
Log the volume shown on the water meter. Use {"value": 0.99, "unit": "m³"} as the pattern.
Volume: {"value": 23.5515, "unit": "m³"}
